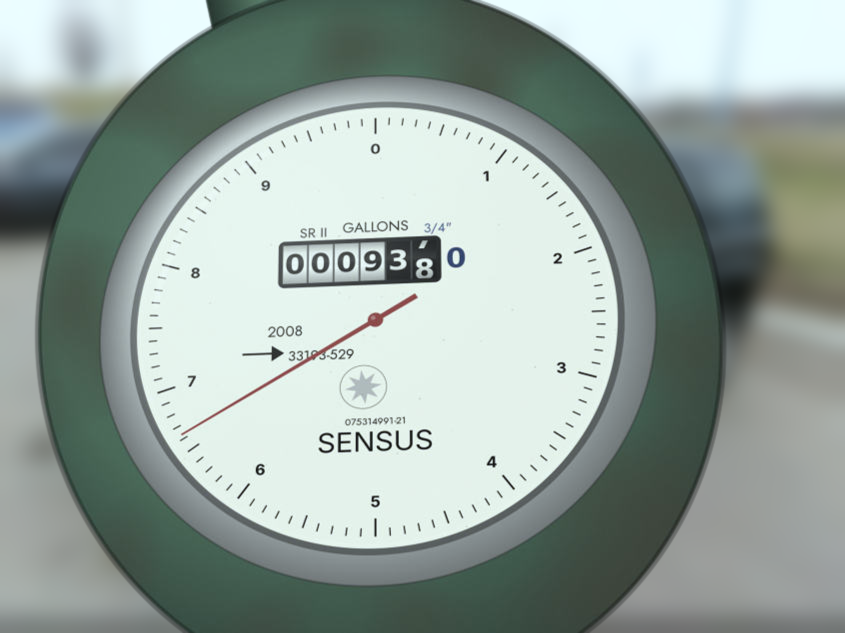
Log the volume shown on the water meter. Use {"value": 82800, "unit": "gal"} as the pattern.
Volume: {"value": 9376.6, "unit": "gal"}
